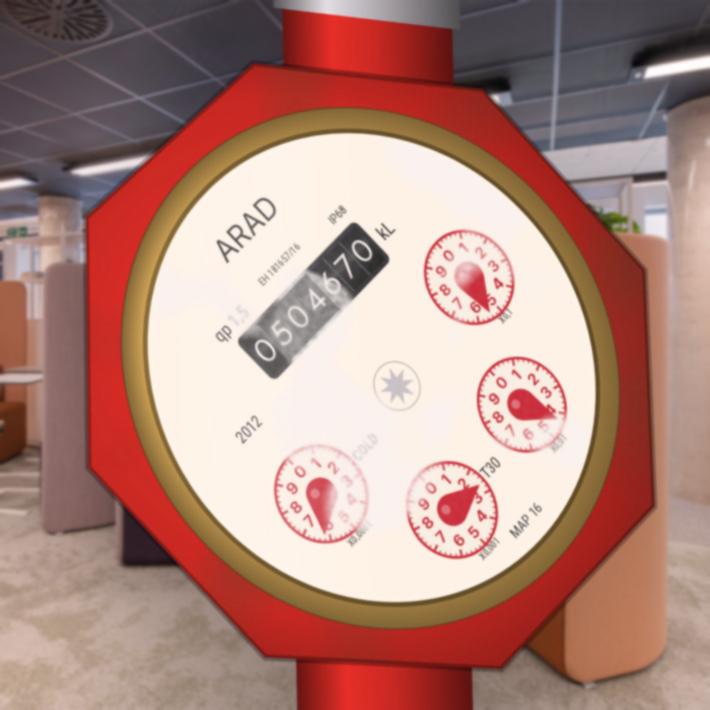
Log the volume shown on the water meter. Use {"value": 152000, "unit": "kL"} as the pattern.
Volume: {"value": 504670.5426, "unit": "kL"}
